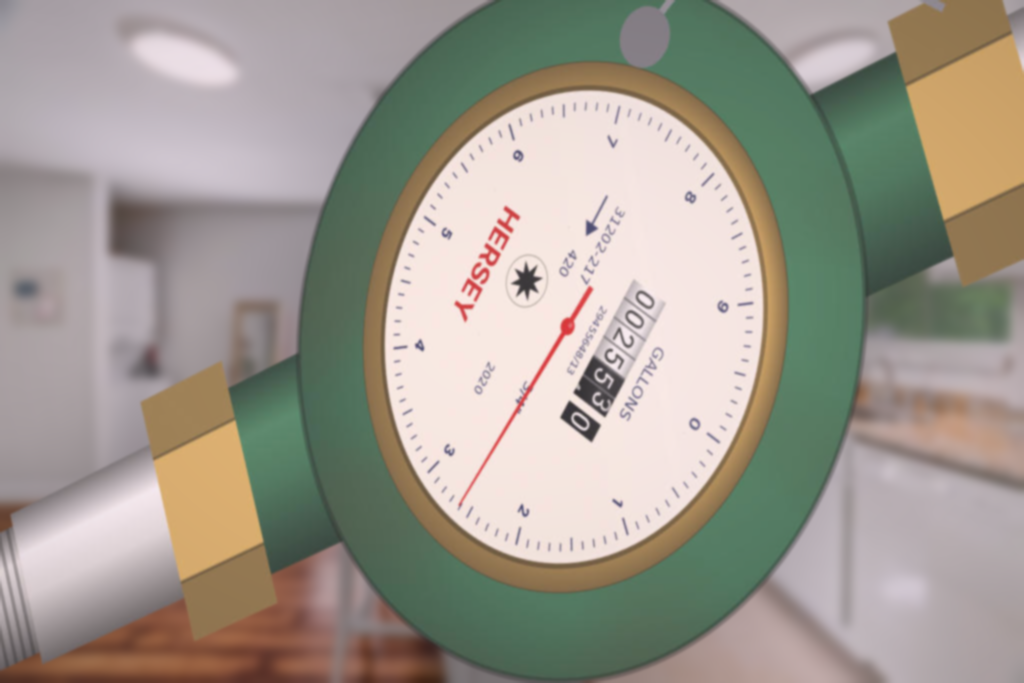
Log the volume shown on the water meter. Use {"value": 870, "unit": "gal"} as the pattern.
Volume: {"value": 25532.6, "unit": "gal"}
